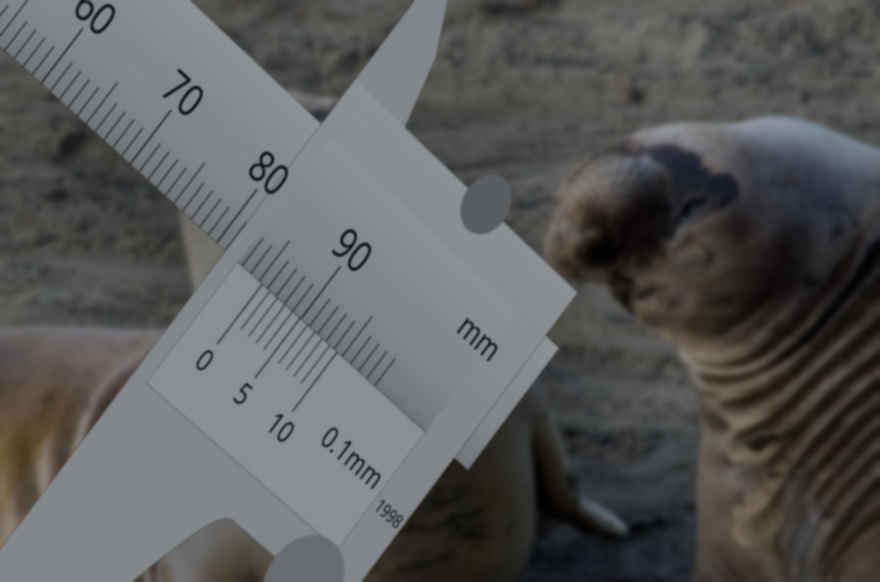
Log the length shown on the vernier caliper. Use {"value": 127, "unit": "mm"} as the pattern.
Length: {"value": 85.4, "unit": "mm"}
